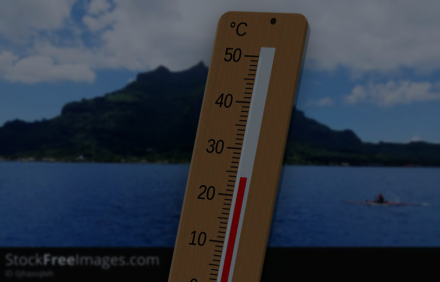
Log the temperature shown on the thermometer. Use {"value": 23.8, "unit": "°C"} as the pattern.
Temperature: {"value": 24, "unit": "°C"}
